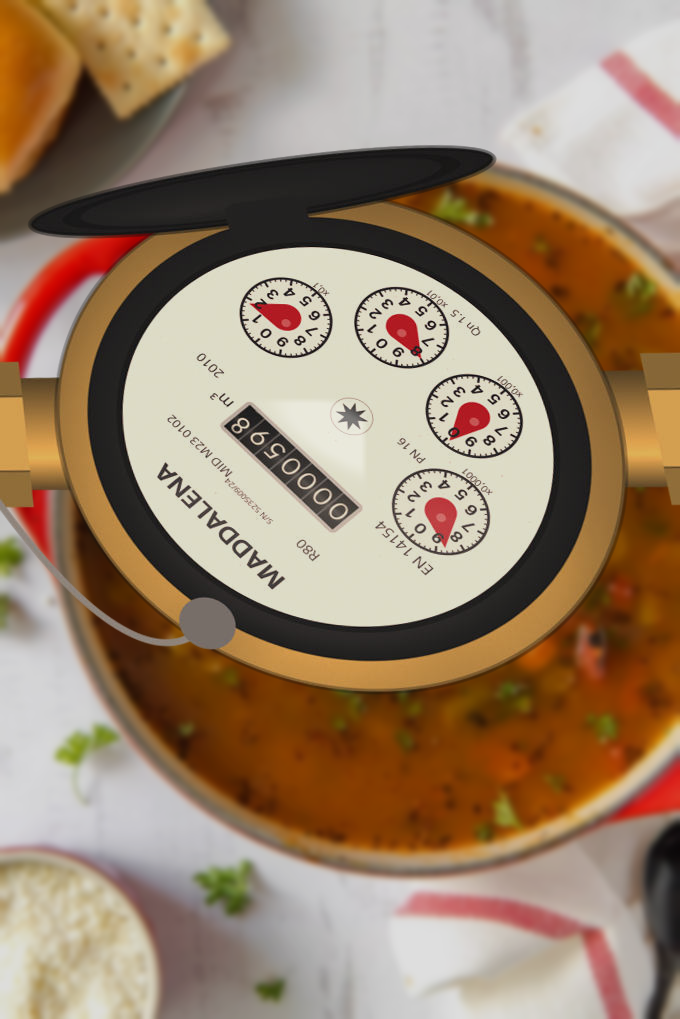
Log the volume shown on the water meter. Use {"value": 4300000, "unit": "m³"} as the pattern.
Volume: {"value": 598.1798, "unit": "m³"}
